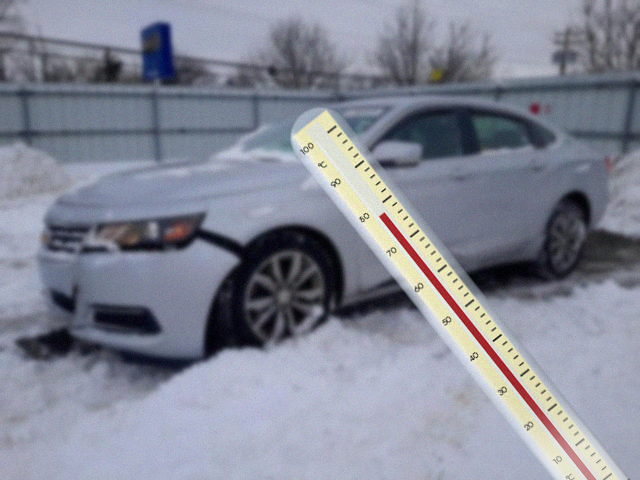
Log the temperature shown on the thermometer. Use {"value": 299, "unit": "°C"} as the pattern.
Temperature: {"value": 78, "unit": "°C"}
